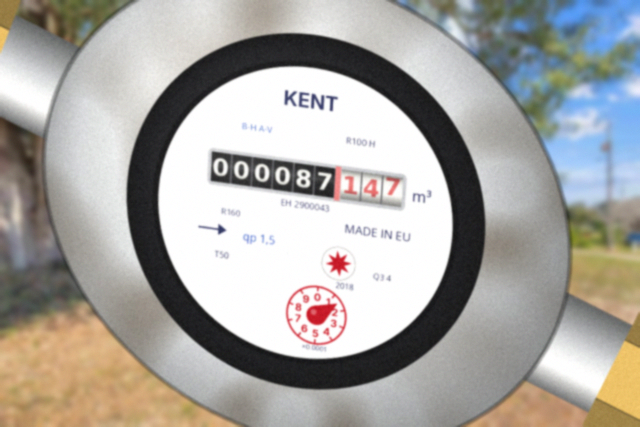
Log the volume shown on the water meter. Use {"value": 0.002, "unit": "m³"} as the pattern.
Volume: {"value": 87.1471, "unit": "m³"}
